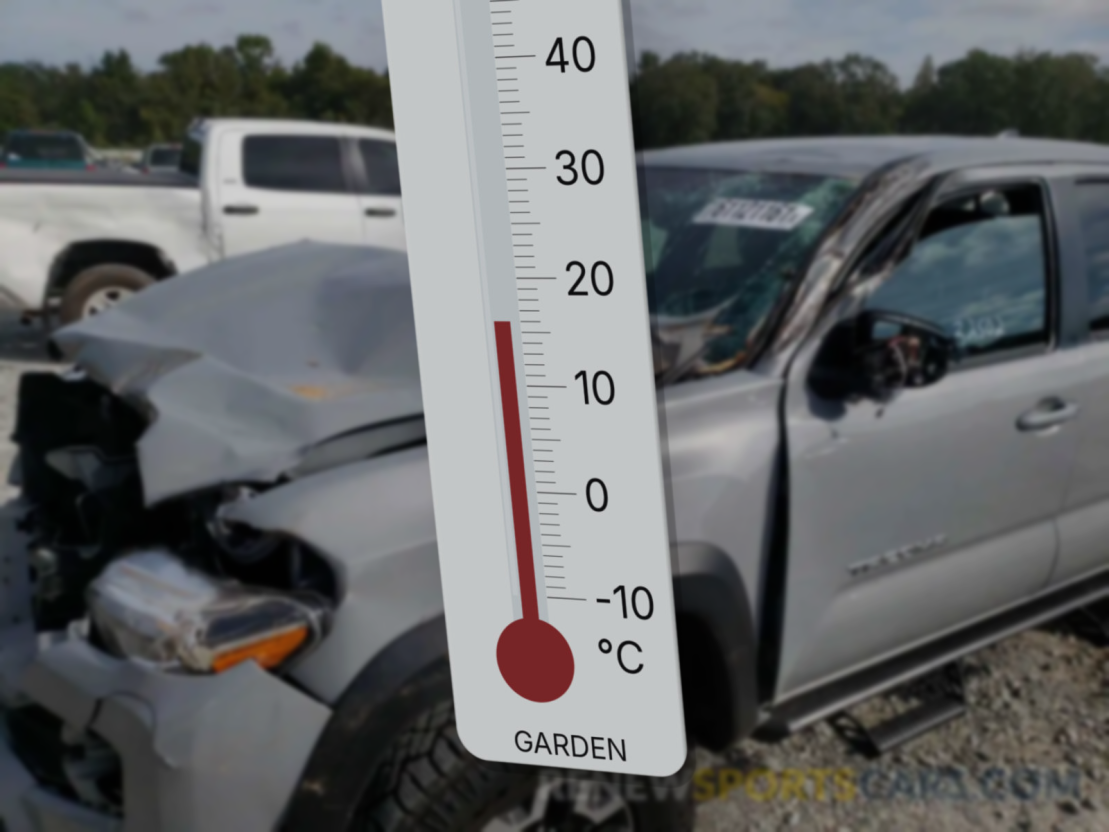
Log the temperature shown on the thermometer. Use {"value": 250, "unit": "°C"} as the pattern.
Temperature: {"value": 16, "unit": "°C"}
